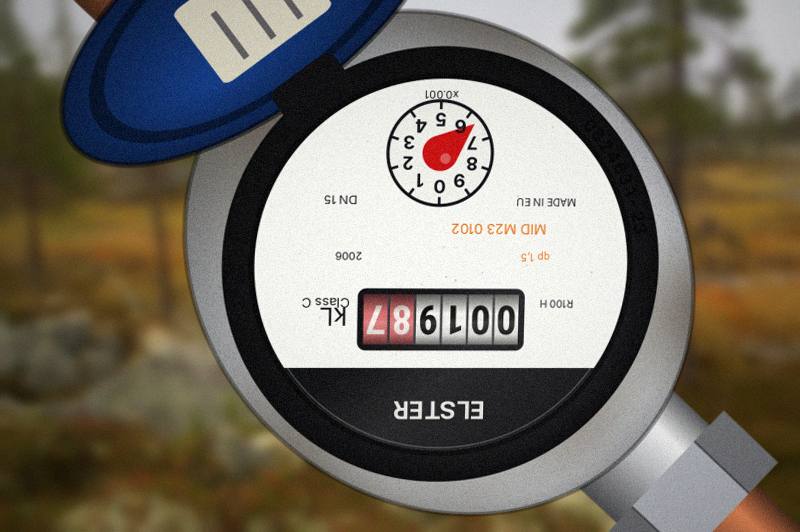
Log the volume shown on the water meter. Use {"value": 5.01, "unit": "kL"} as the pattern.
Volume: {"value": 19.876, "unit": "kL"}
